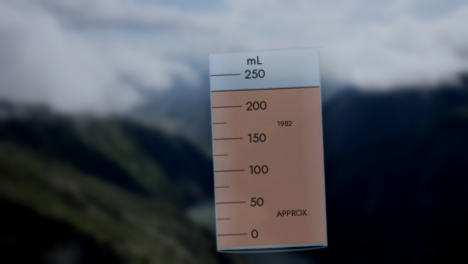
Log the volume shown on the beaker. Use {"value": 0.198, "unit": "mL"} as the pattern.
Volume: {"value": 225, "unit": "mL"}
